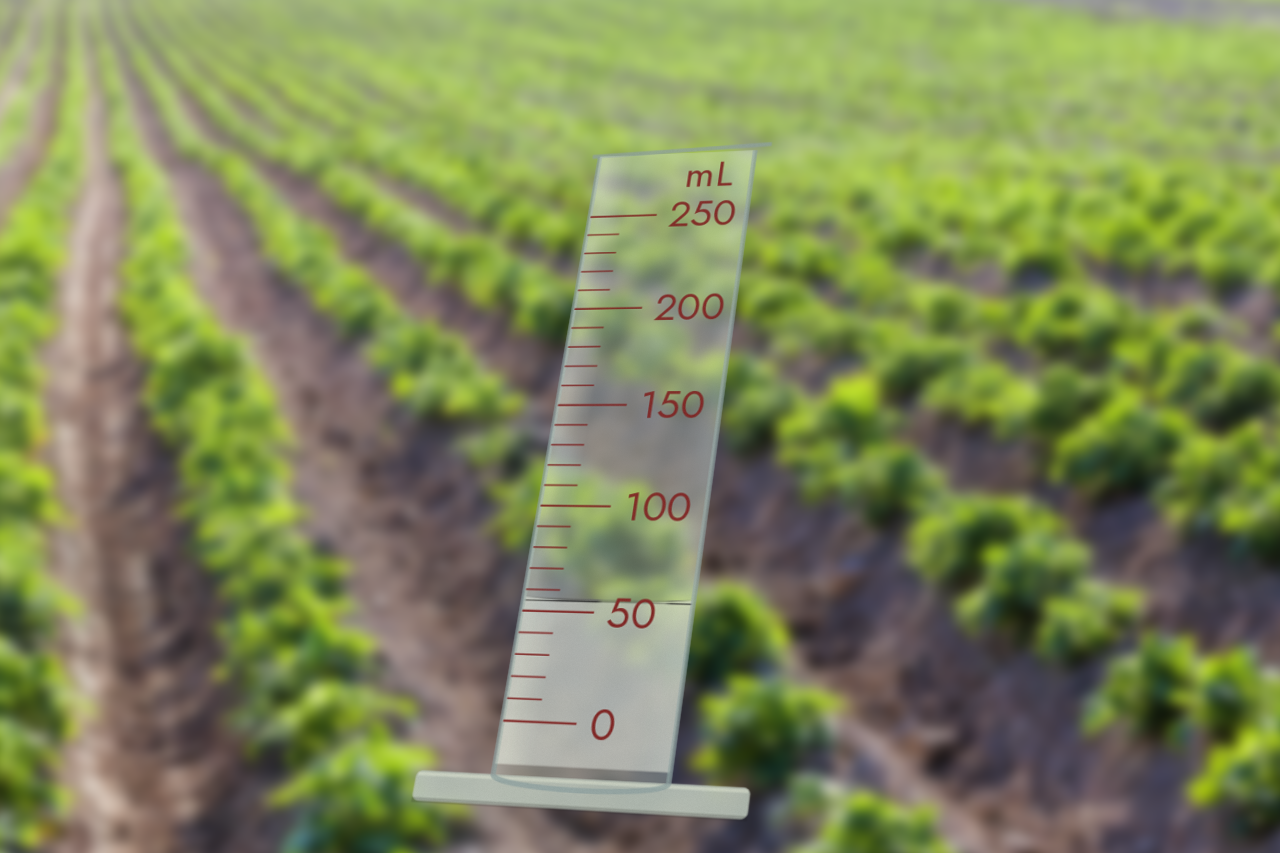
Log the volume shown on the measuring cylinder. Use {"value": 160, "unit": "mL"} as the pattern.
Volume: {"value": 55, "unit": "mL"}
